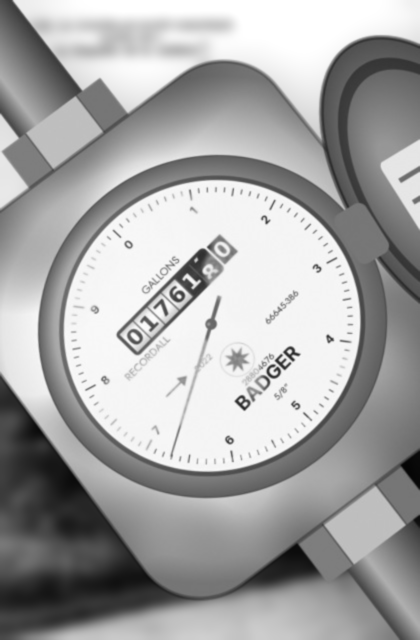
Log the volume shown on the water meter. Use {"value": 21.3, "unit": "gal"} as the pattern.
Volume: {"value": 176176.7, "unit": "gal"}
